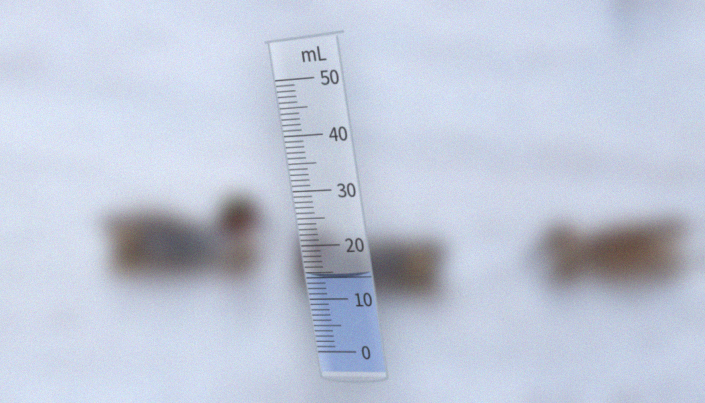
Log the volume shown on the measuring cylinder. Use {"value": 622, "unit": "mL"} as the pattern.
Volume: {"value": 14, "unit": "mL"}
